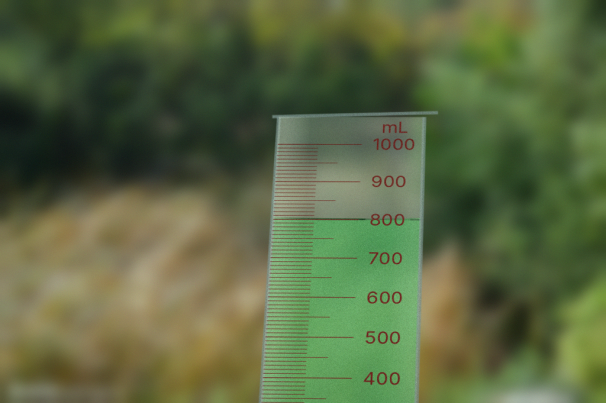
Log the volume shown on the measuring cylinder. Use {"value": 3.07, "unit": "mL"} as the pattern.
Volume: {"value": 800, "unit": "mL"}
